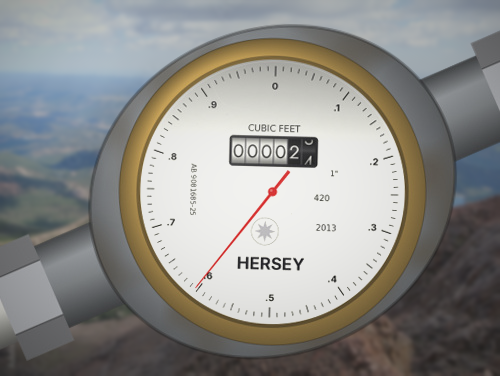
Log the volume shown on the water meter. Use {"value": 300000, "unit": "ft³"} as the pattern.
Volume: {"value": 23.60, "unit": "ft³"}
